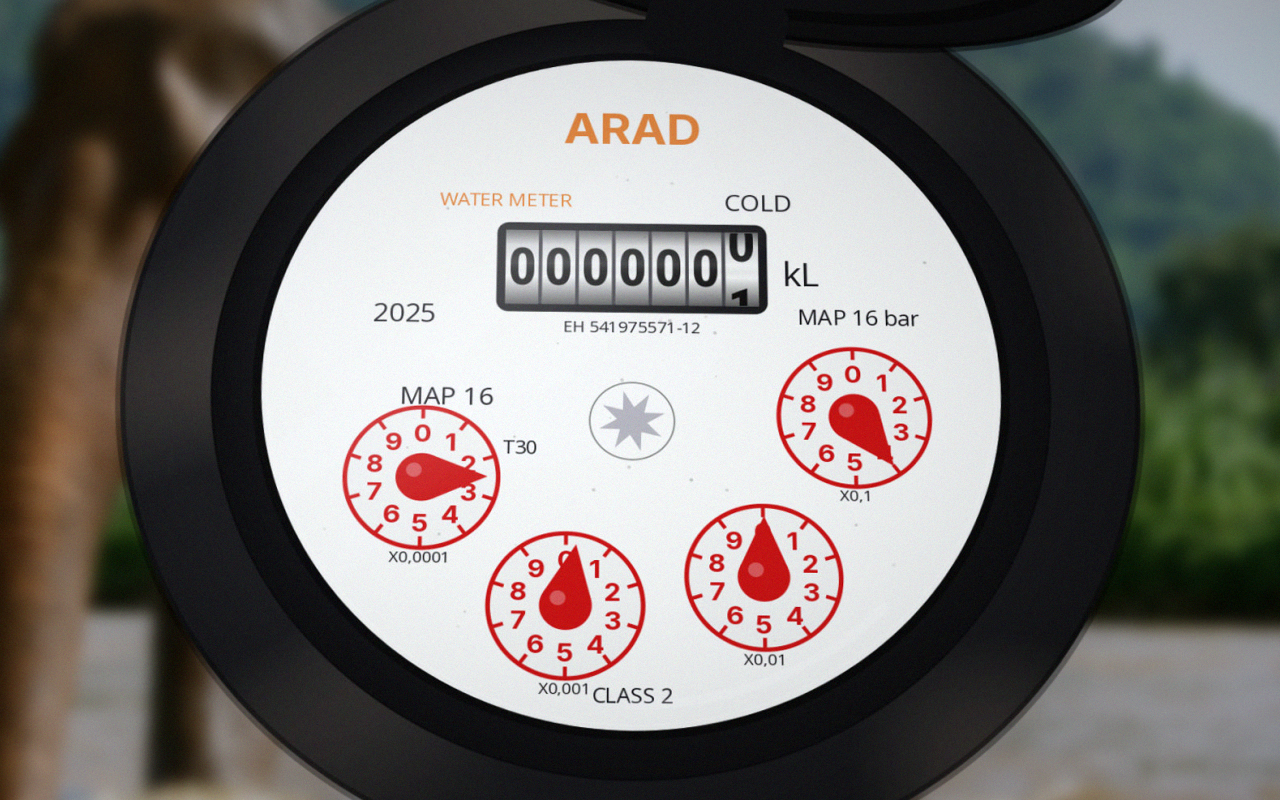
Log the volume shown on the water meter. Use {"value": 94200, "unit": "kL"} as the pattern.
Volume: {"value": 0.4002, "unit": "kL"}
